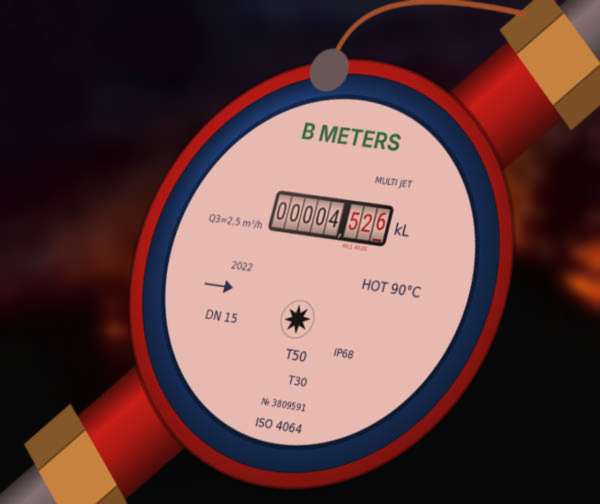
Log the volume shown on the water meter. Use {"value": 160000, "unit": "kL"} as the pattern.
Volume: {"value": 4.526, "unit": "kL"}
